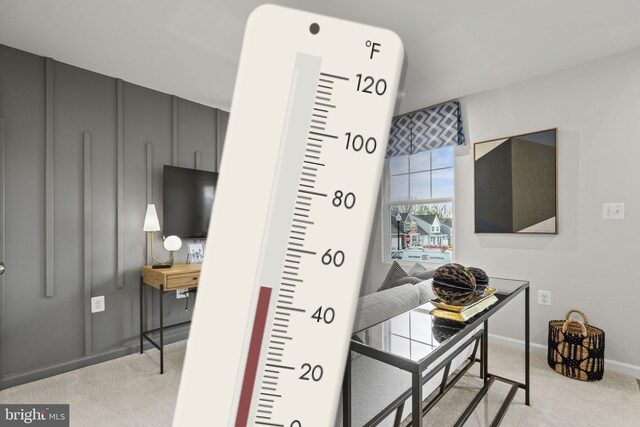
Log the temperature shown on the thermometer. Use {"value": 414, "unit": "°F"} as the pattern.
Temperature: {"value": 46, "unit": "°F"}
